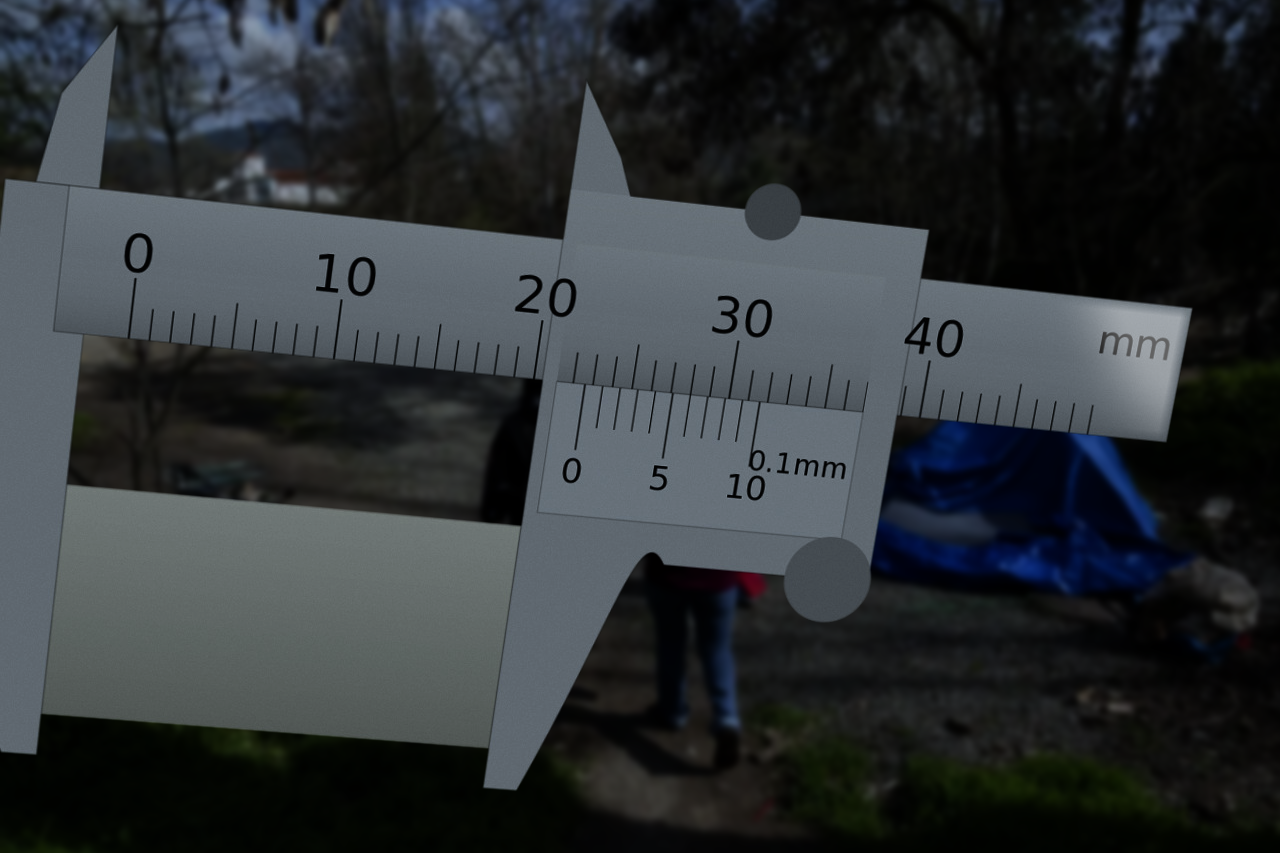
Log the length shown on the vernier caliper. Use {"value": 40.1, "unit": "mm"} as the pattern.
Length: {"value": 22.6, "unit": "mm"}
